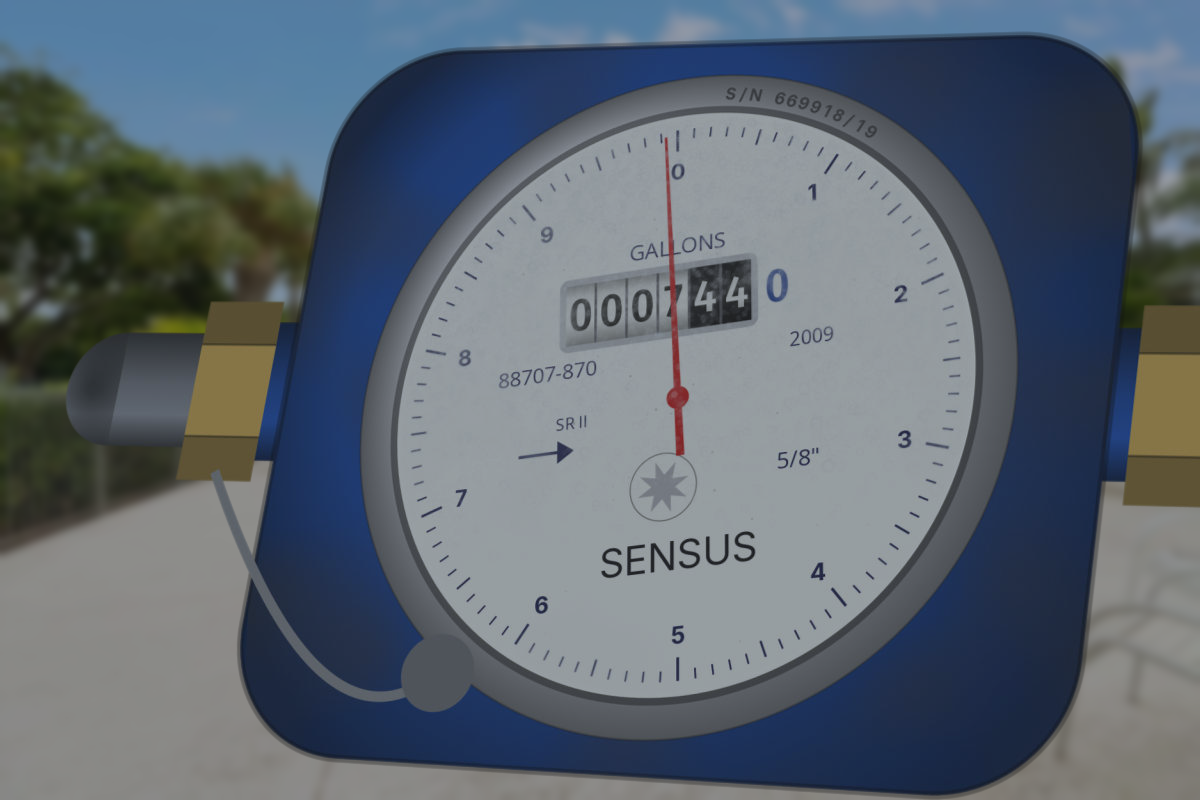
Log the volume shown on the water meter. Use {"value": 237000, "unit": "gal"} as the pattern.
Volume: {"value": 7439.9, "unit": "gal"}
